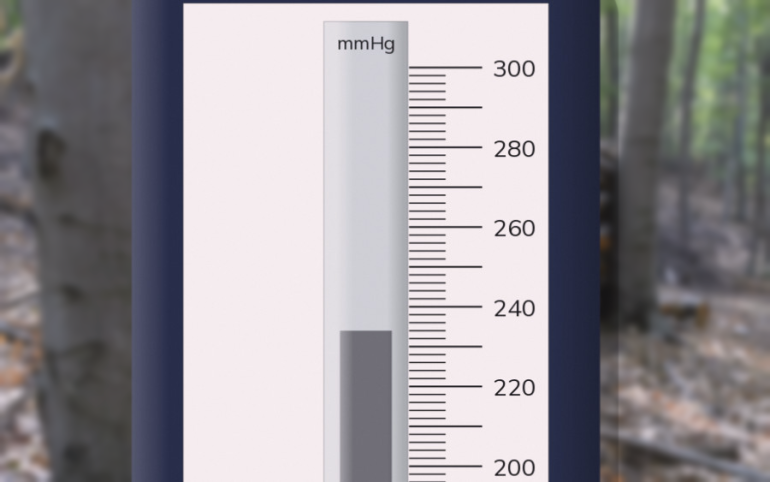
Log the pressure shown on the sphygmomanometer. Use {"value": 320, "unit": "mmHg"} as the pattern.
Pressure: {"value": 234, "unit": "mmHg"}
